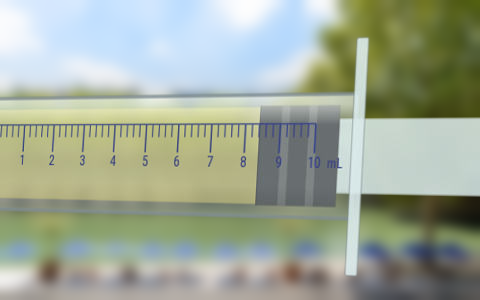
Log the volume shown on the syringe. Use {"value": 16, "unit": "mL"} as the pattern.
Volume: {"value": 8.4, "unit": "mL"}
